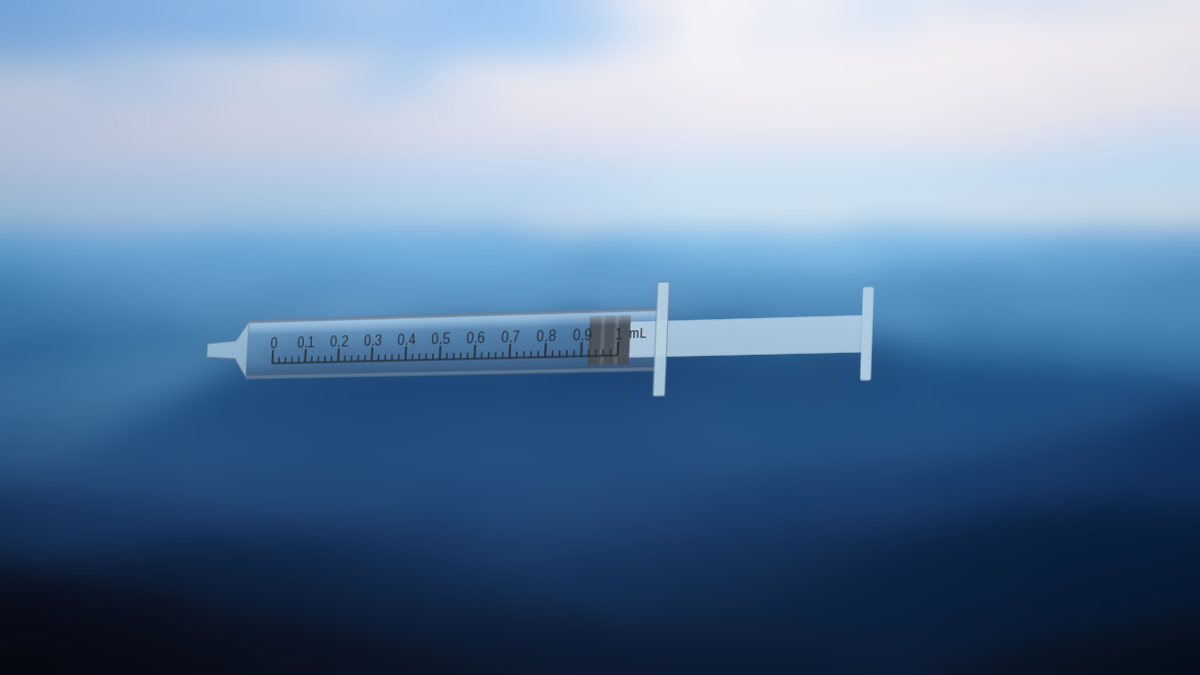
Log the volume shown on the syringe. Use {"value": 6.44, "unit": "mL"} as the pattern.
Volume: {"value": 0.92, "unit": "mL"}
